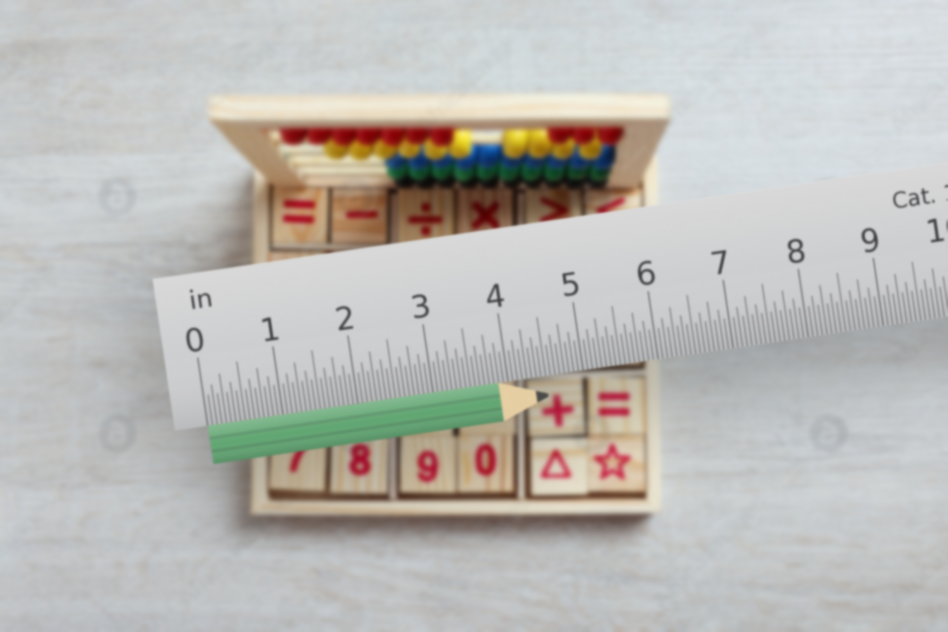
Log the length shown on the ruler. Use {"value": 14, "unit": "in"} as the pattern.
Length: {"value": 4.5, "unit": "in"}
